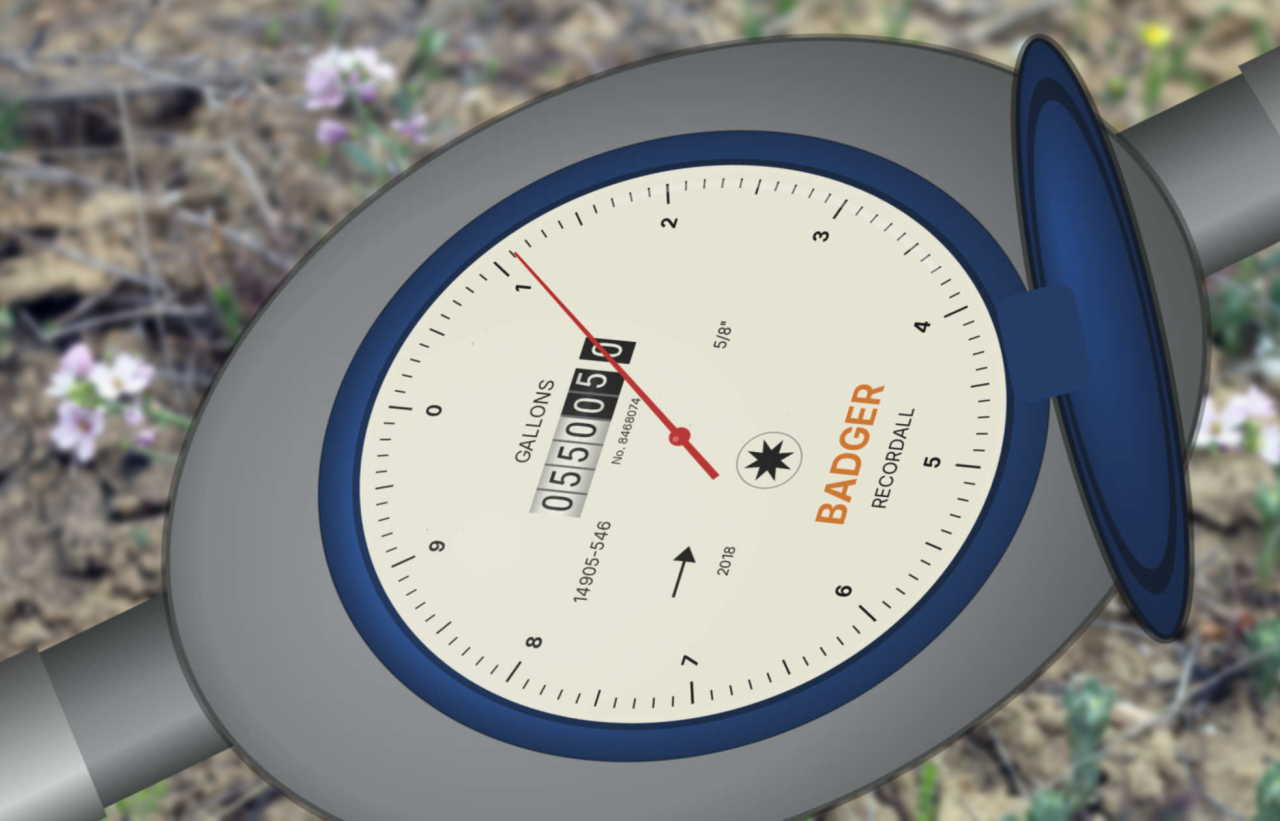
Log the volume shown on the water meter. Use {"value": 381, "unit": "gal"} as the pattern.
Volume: {"value": 550051.1, "unit": "gal"}
